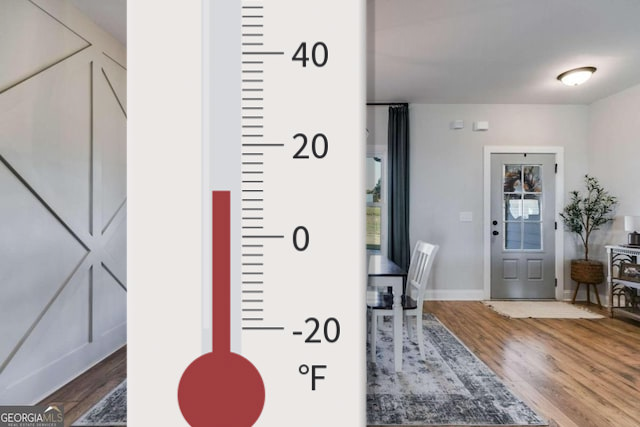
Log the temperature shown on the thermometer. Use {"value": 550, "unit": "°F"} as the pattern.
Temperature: {"value": 10, "unit": "°F"}
